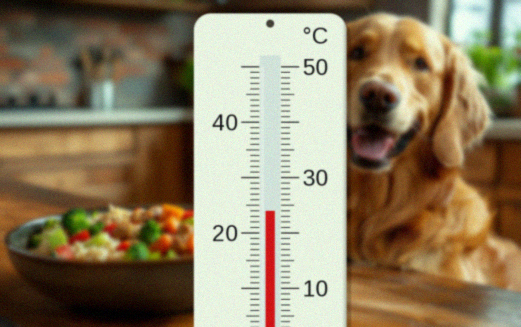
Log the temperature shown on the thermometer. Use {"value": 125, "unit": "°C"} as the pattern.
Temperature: {"value": 24, "unit": "°C"}
